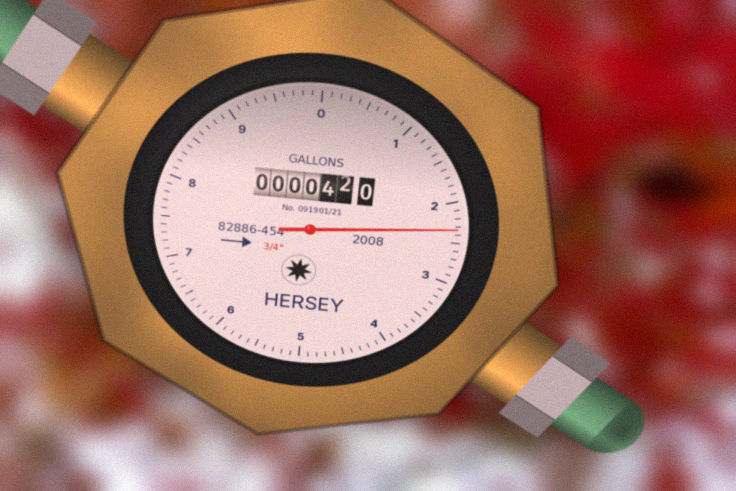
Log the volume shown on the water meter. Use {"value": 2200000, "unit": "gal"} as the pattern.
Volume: {"value": 422.3, "unit": "gal"}
